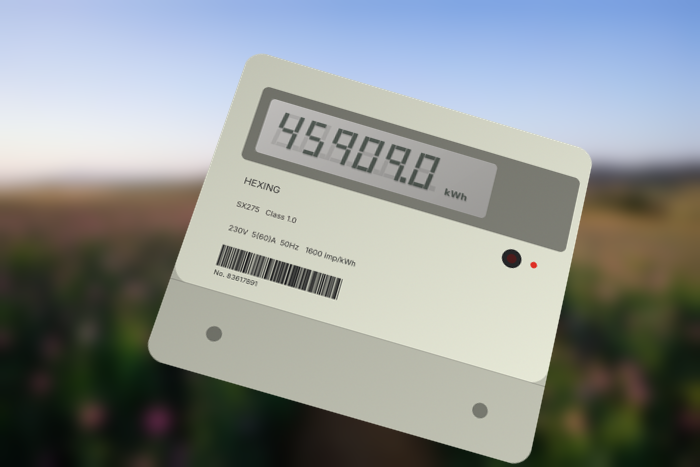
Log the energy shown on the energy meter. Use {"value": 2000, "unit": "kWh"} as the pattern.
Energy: {"value": 45909.0, "unit": "kWh"}
